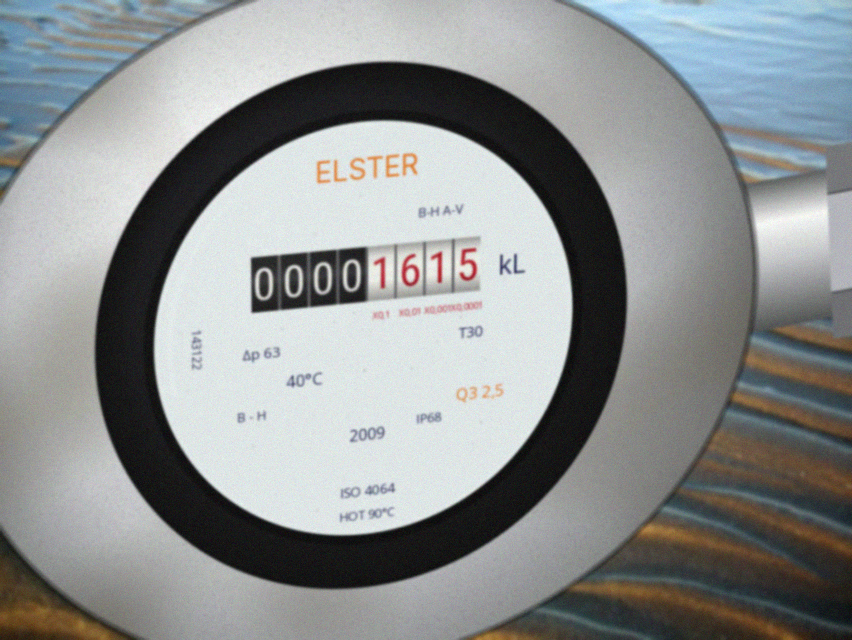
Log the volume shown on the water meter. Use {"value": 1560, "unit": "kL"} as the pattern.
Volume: {"value": 0.1615, "unit": "kL"}
